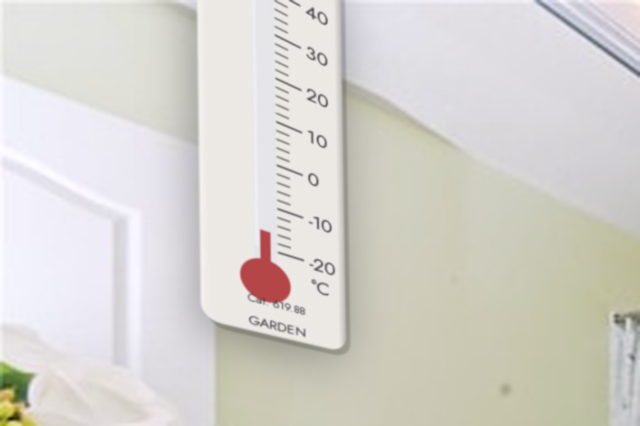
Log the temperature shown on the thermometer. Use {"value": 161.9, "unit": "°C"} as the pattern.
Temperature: {"value": -16, "unit": "°C"}
